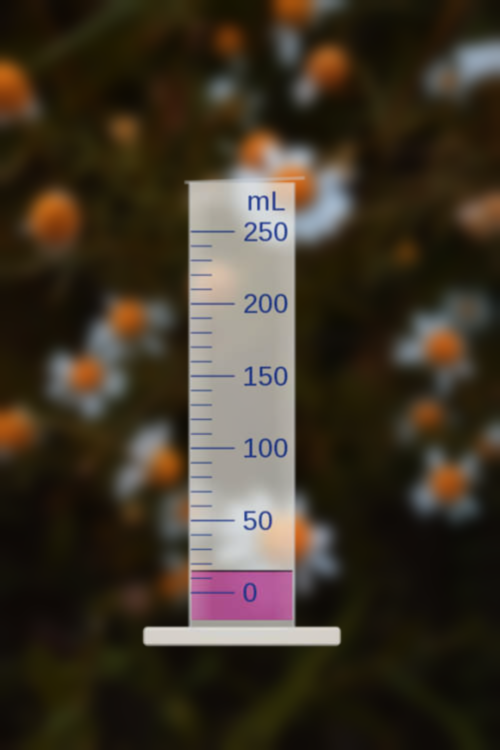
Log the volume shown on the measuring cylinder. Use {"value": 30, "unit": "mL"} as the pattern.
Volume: {"value": 15, "unit": "mL"}
